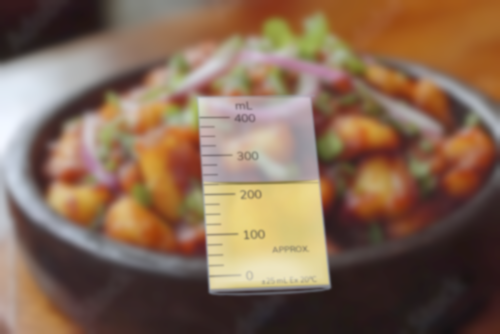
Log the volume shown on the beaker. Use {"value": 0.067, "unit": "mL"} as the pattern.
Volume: {"value": 225, "unit": "mL"}
